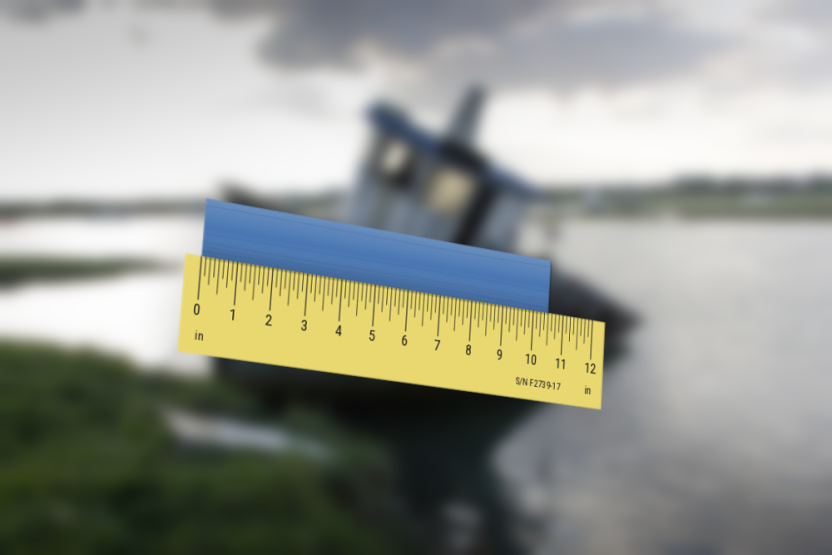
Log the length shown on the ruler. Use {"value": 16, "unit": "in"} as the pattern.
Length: {"value": 10.5, "unit": "in"}
